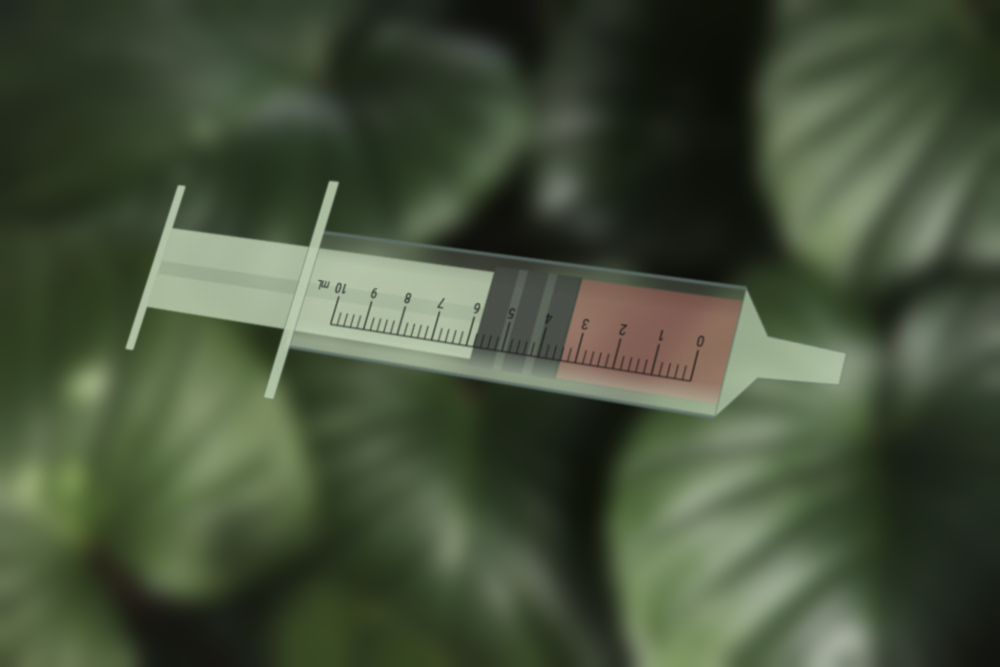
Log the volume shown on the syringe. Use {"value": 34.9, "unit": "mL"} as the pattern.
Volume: {"value": 3.4, "unit": "mL"}
